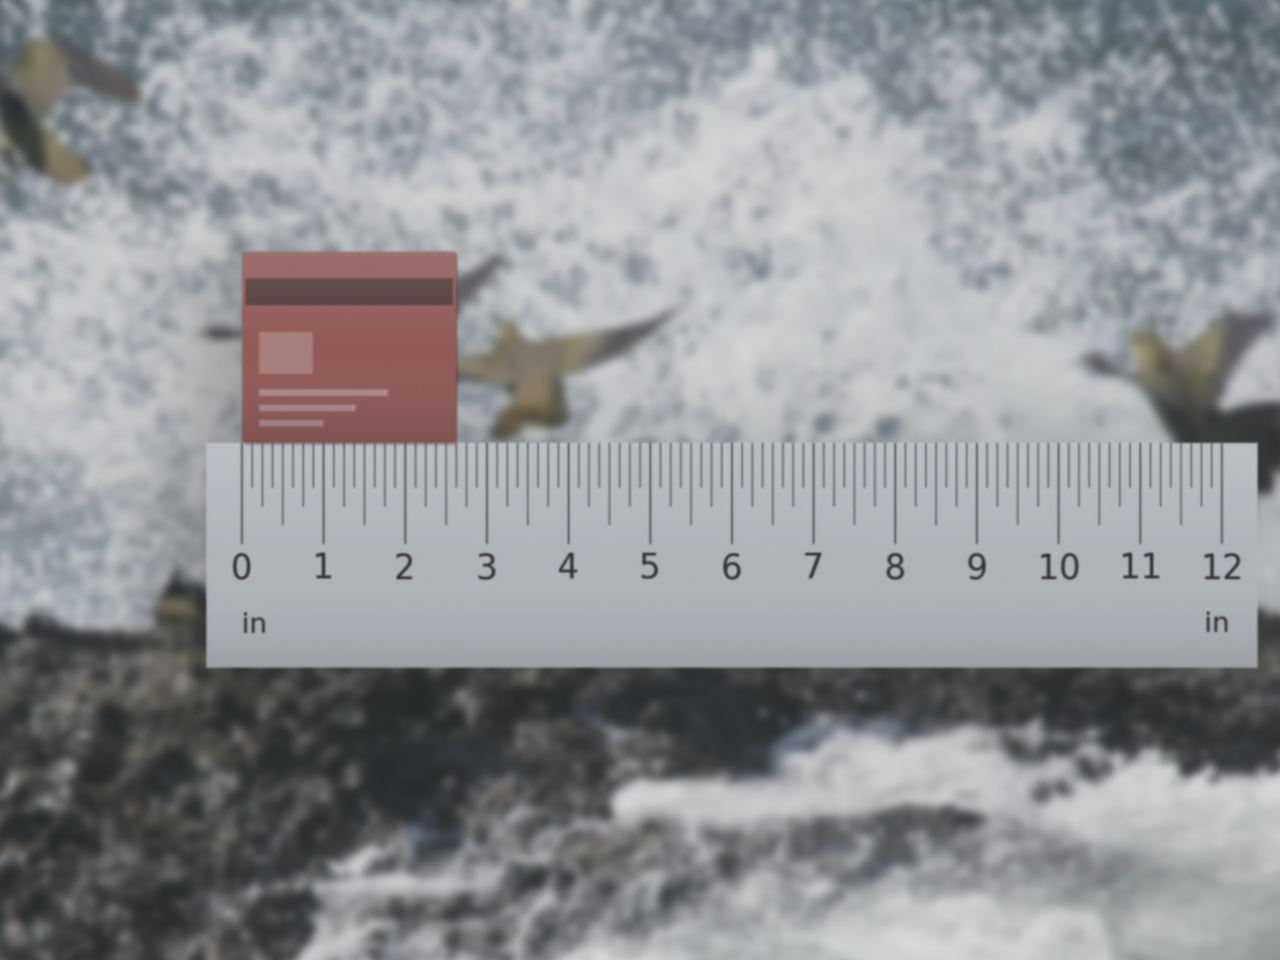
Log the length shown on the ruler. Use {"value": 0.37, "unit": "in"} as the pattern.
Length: {"value": 2.625, "unit": "in"}
